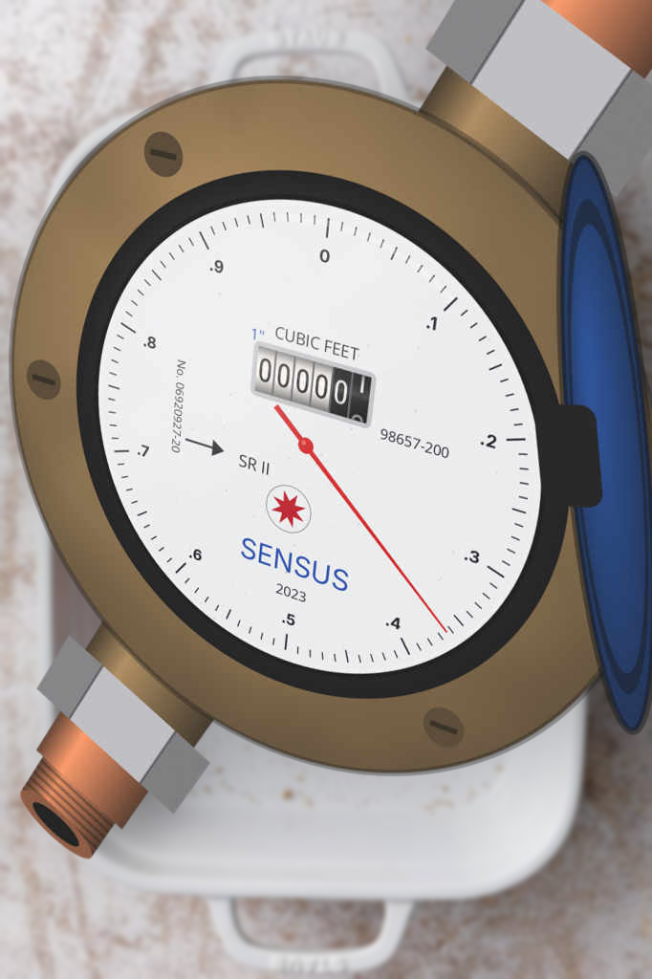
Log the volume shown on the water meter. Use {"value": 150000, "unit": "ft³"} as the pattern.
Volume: {"value": 1.36, "unit": "ft³"}
